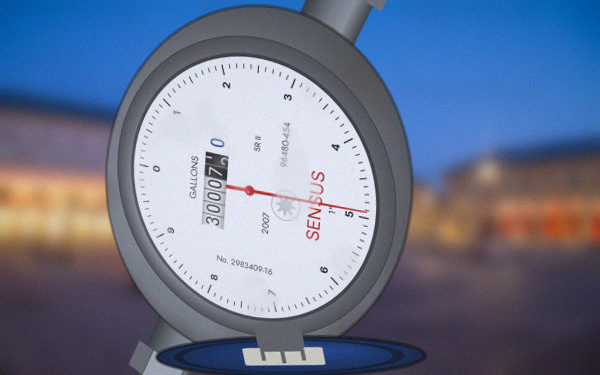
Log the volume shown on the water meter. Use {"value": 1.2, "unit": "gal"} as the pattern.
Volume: {"value": 3000714.9, "unit": "gal"}
